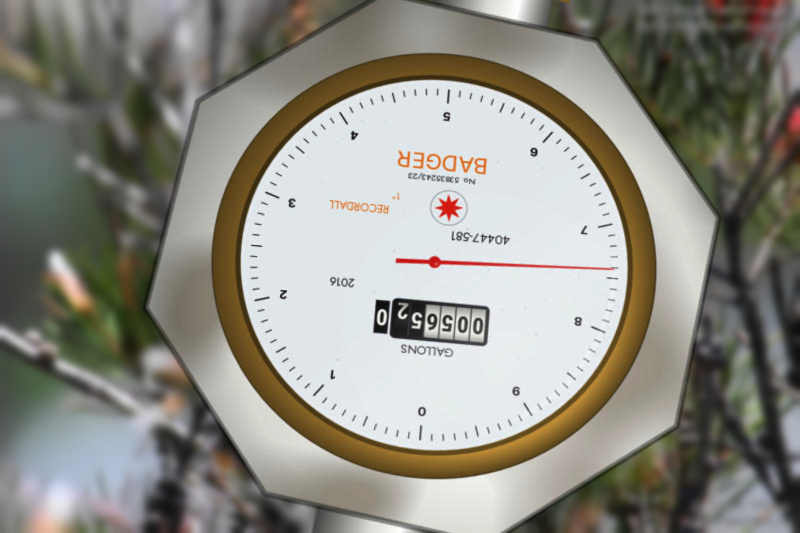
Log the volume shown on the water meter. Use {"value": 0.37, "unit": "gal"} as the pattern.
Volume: {"value": 56517.4, "unit": "gal"}
